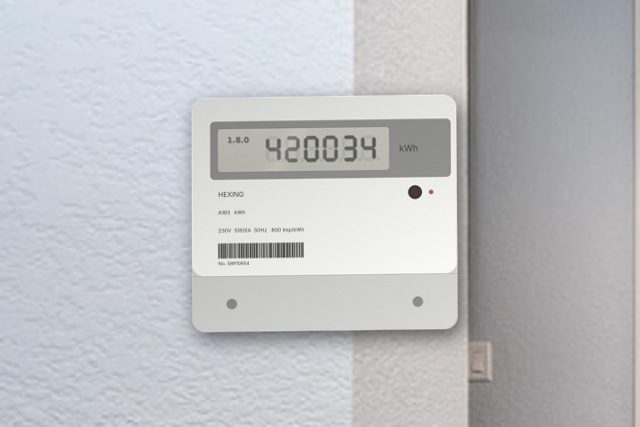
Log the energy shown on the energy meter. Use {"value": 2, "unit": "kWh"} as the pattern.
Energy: {"value": 420034, "unit": "kWh"}
